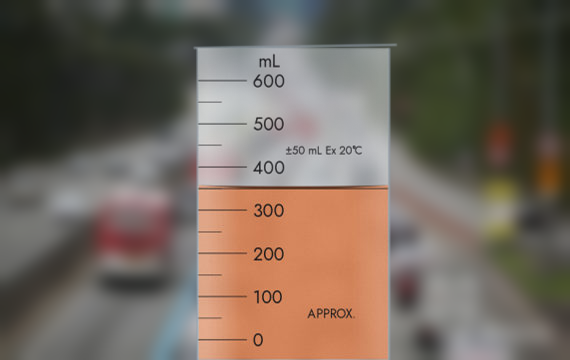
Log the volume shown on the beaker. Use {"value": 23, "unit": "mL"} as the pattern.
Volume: {"value": 350, "unit": "mL"}
